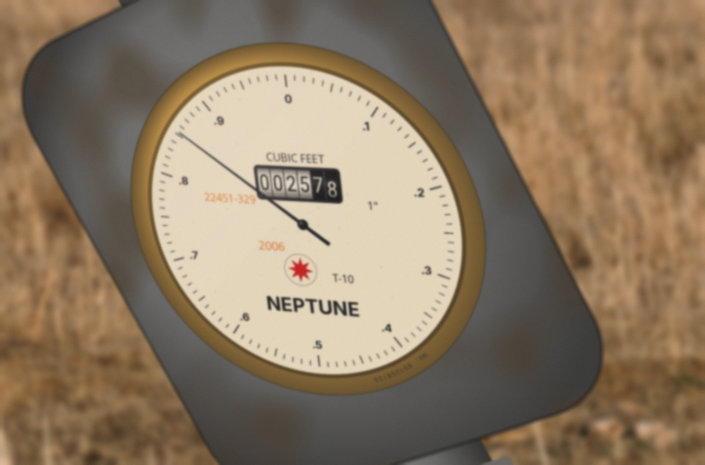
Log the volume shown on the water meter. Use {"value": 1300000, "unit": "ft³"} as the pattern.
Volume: {"value": 2577.85, "unit": "ft³"}
